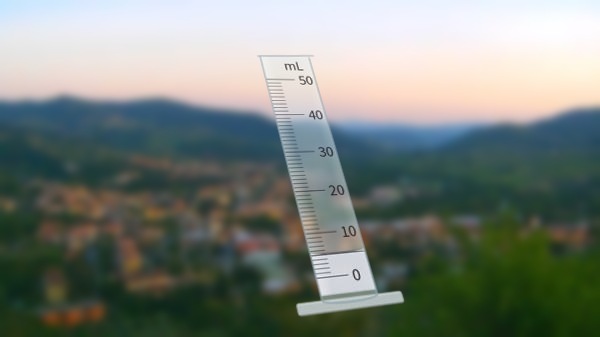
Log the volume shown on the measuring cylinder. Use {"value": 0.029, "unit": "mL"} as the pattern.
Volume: {"value": 5, "unit": "mL"}
